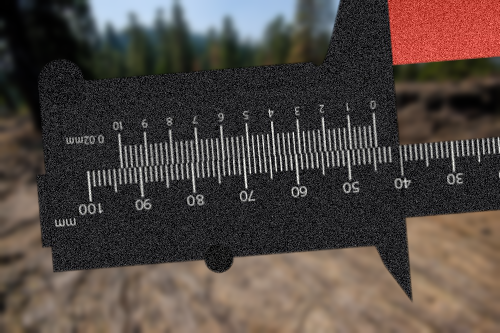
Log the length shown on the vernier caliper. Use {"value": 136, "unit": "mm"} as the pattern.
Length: {"value": 44.5, "unit": "mm"}
